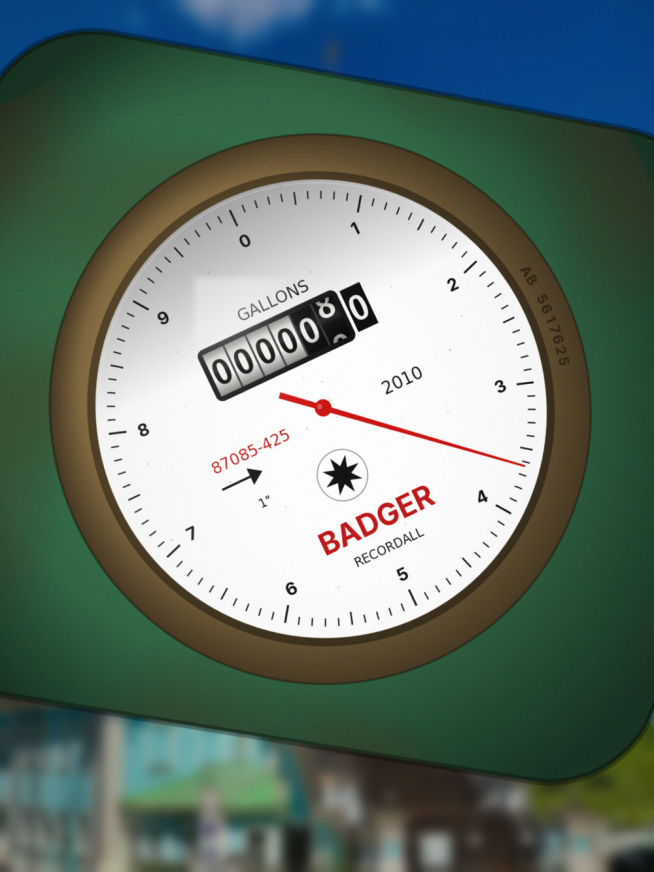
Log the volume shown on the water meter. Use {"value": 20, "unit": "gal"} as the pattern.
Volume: {"value": 83.6, "unit": "gal"}
